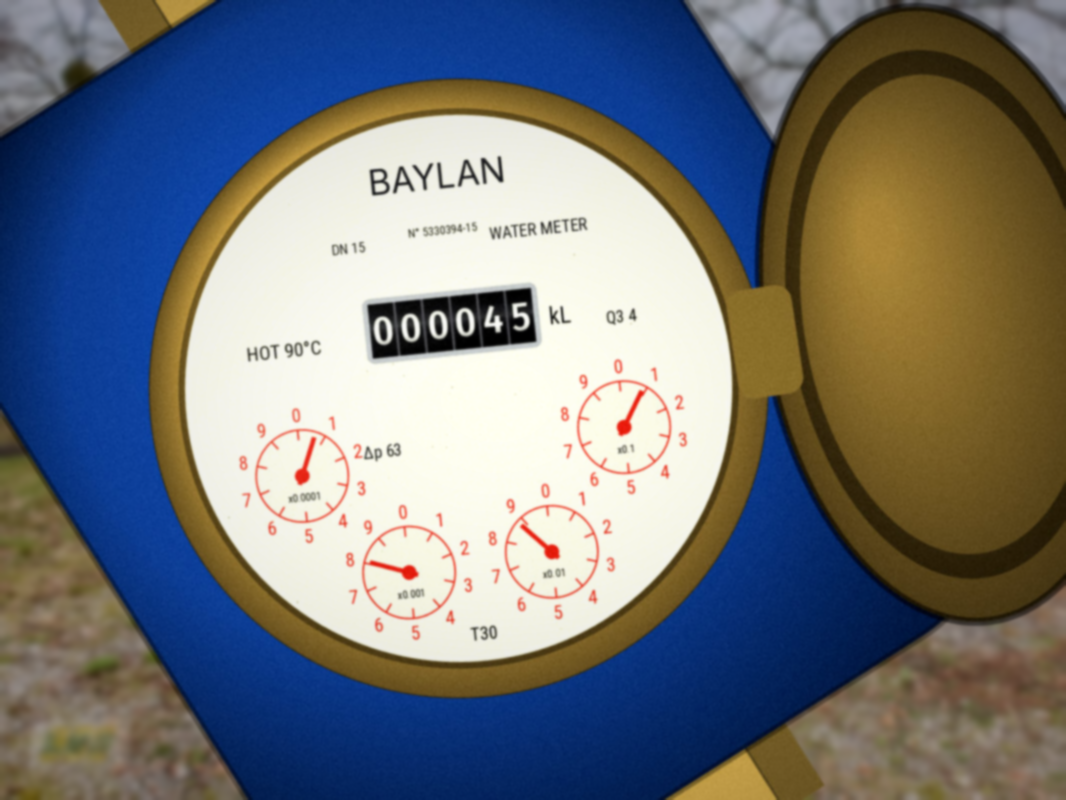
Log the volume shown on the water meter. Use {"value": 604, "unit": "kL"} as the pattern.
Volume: {"value": 45.0880, "unit": "kL"}
